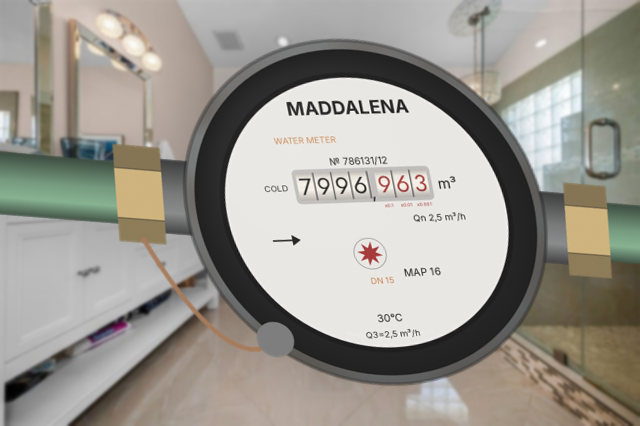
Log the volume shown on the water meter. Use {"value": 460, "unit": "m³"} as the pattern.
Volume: {"value": 7996.963, "unit": "m³"}
